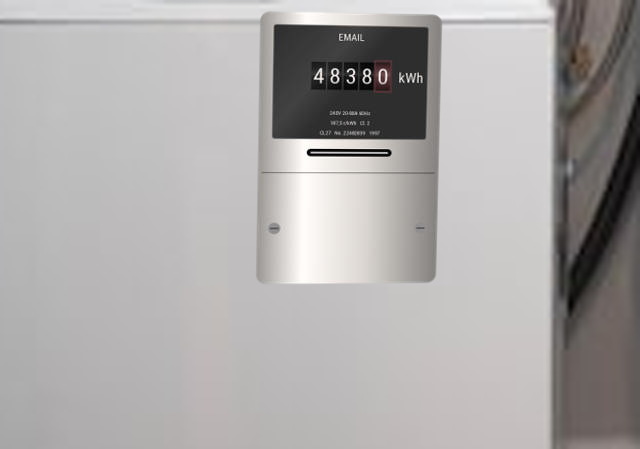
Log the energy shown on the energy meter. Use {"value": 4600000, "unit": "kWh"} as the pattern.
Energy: {"value": 4838.0, "unit": "kWh"}
